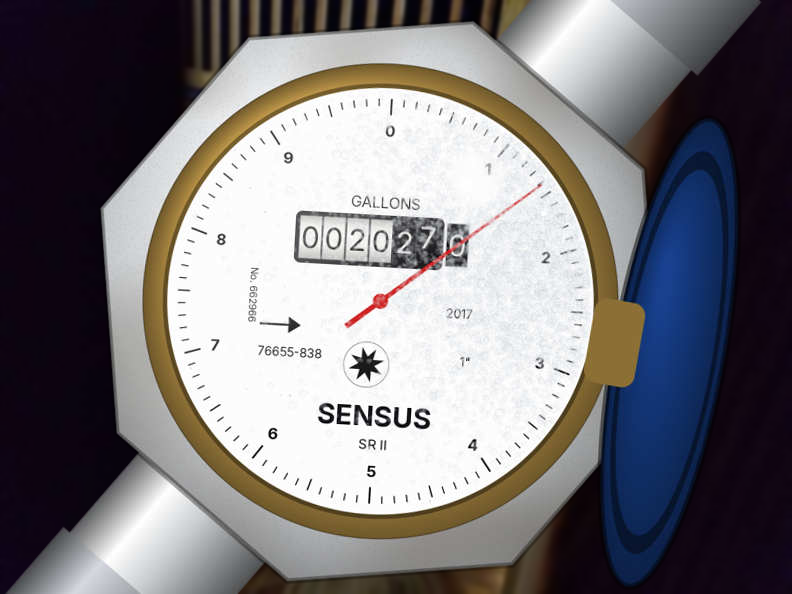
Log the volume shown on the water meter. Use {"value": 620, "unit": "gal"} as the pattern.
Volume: {"value": 20271.4, "unit": "gal"}
